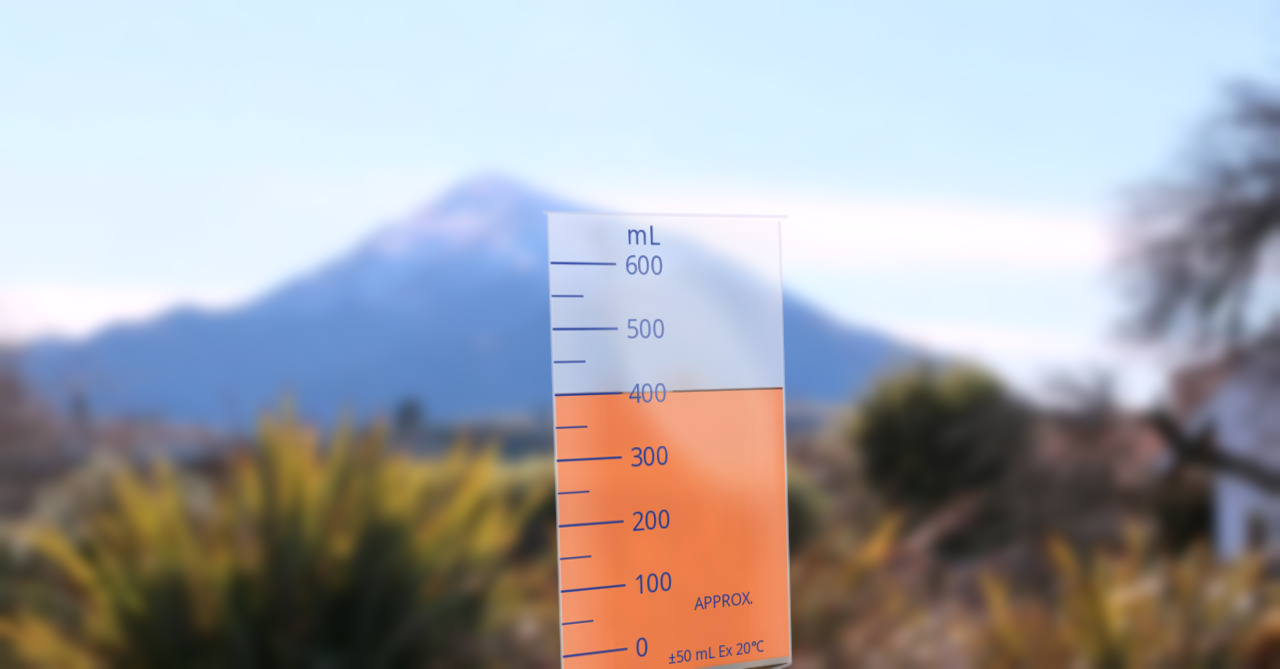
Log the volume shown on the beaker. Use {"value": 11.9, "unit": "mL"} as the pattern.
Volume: {"value": 400, "unit": "mL"}
